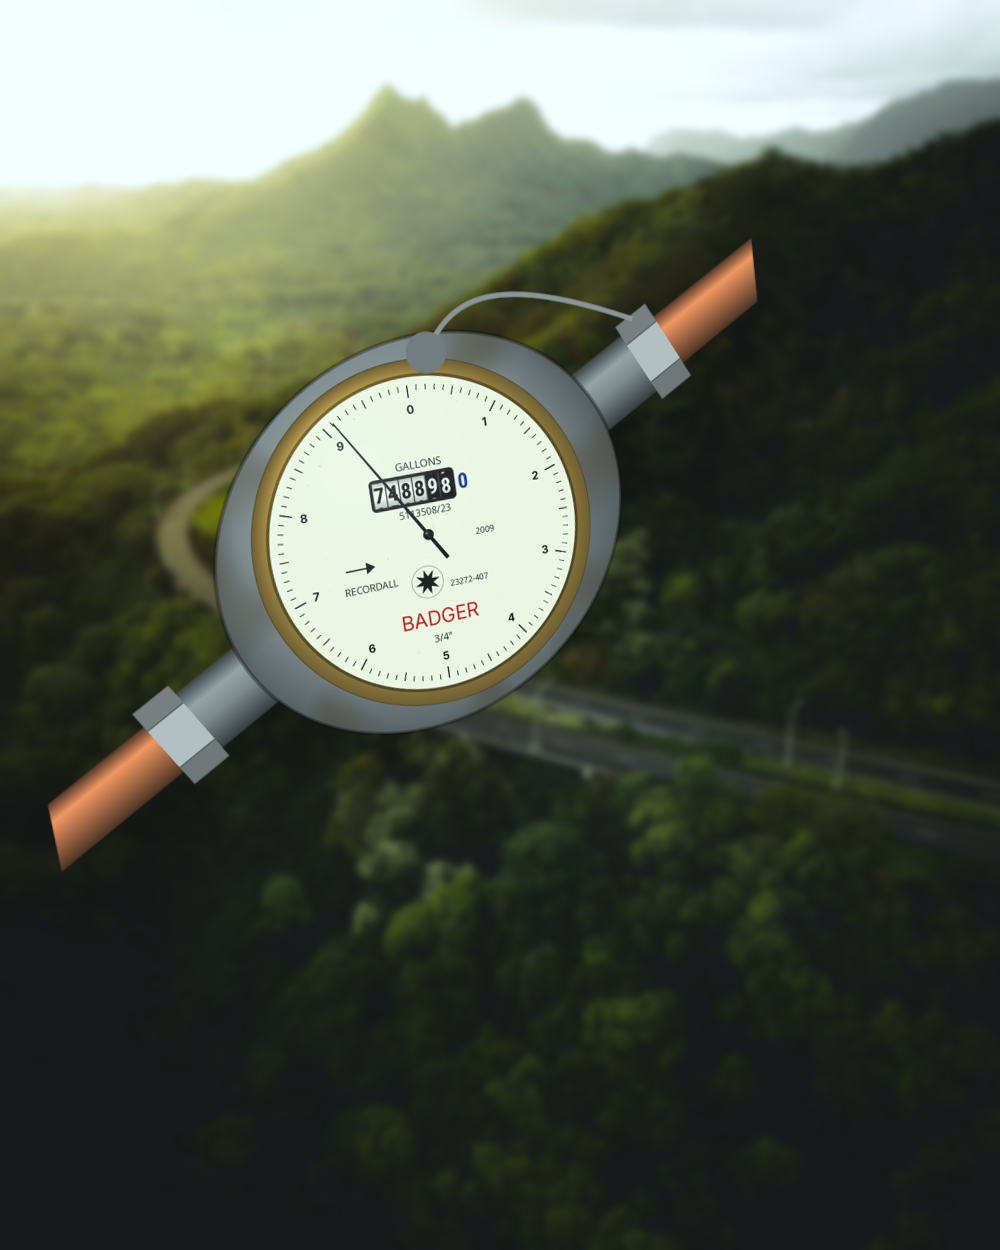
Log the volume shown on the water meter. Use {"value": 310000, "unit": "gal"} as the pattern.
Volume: {"value": 7488979.1, "unit": "gal"}
